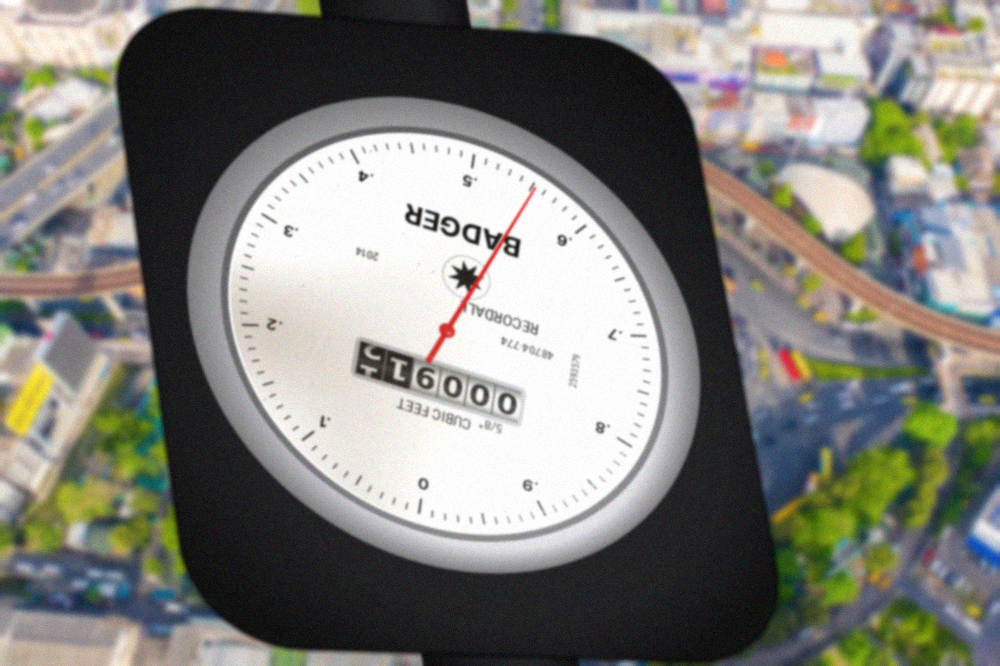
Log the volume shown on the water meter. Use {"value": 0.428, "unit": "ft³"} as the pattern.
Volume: {"value": 911.55, "unit": "ft³"}
